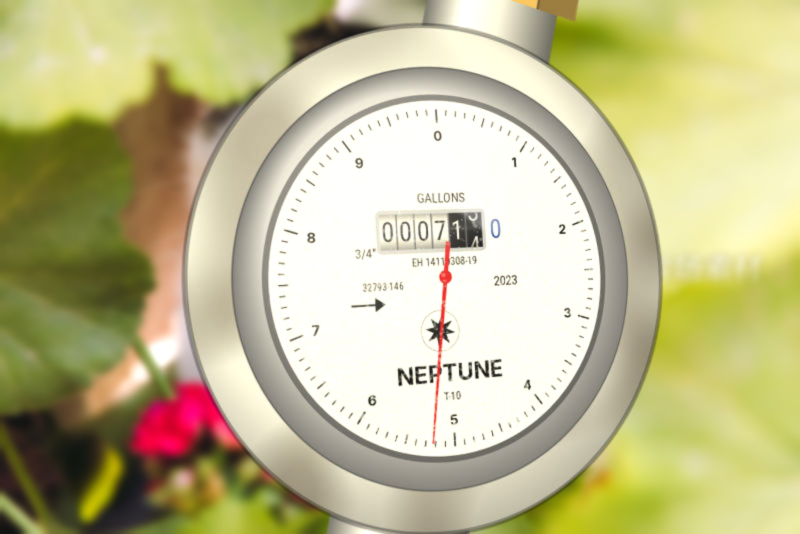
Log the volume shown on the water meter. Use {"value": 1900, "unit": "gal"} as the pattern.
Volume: {"value": 7135.2, "unit": "gal"}
